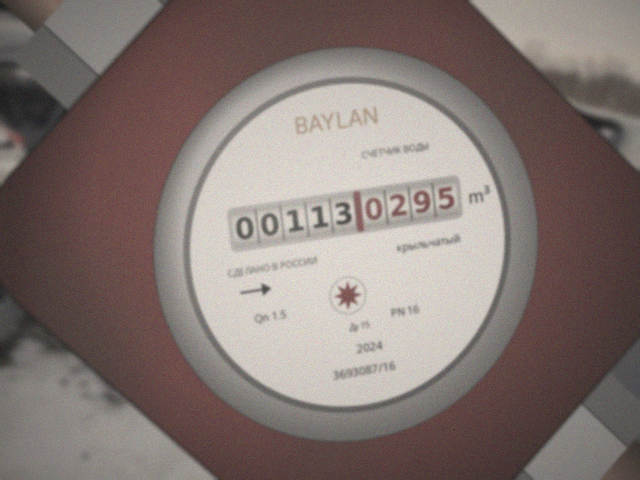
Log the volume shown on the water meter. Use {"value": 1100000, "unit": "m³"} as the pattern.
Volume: {"value": 113.0295, "unit": "m³"}
